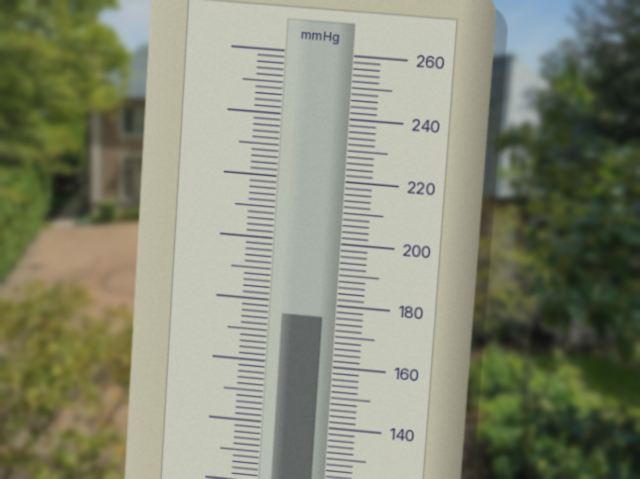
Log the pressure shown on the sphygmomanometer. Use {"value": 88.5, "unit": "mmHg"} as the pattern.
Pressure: {"value": 176, "unit": "mmHg"}
